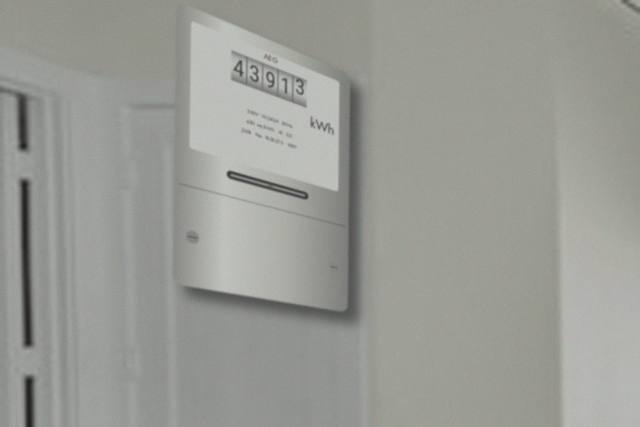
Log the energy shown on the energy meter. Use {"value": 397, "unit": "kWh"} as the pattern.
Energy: {"value": 43913, "unit": "kWh"}
